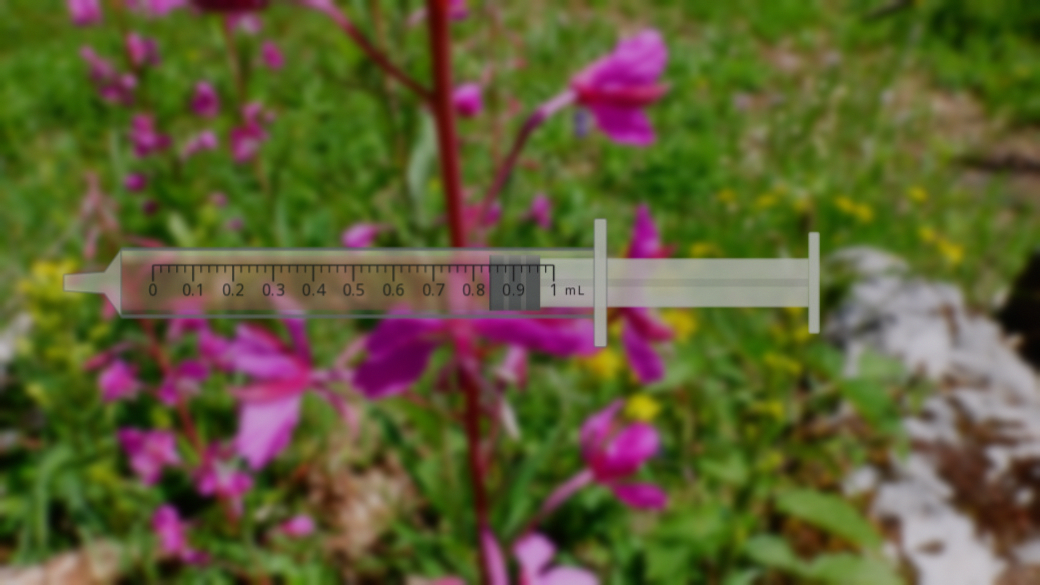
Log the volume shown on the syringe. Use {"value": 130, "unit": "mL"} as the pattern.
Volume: {"value": 0.84, "unit": "mL"}
